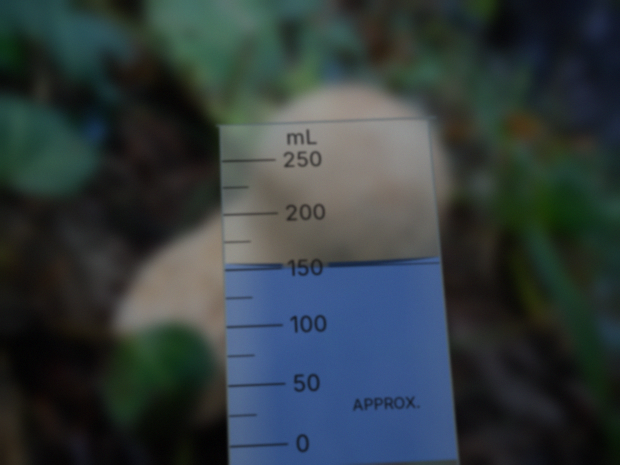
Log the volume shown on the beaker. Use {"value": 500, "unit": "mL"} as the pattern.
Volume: {"value": 150, "unit": "mL"}
